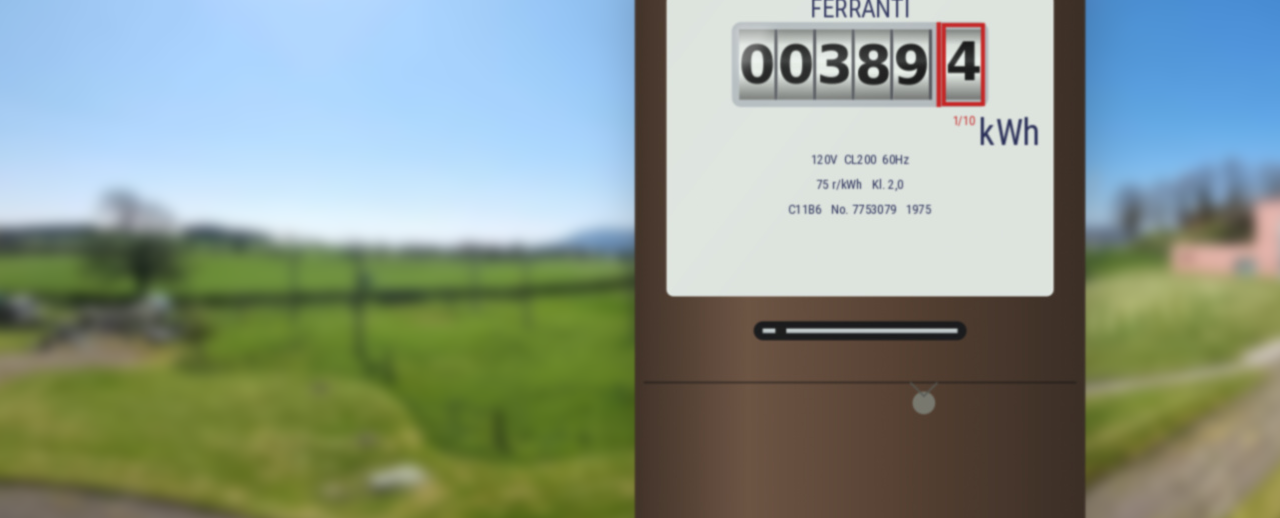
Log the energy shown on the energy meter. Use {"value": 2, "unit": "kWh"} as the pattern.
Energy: {"value": 389.4, "unit": "kWh"}
